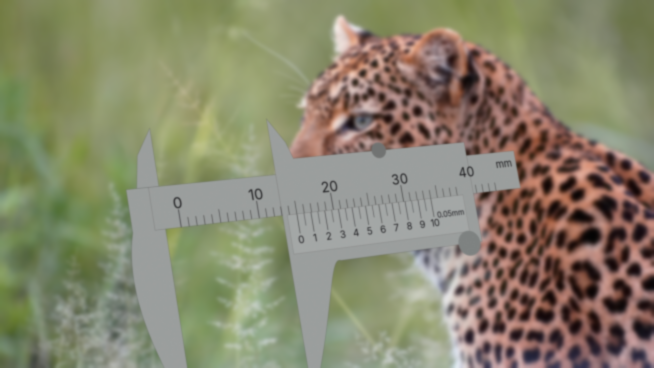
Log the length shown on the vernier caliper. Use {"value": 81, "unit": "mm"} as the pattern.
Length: {"value": 15.0, "unit": "mm"}
